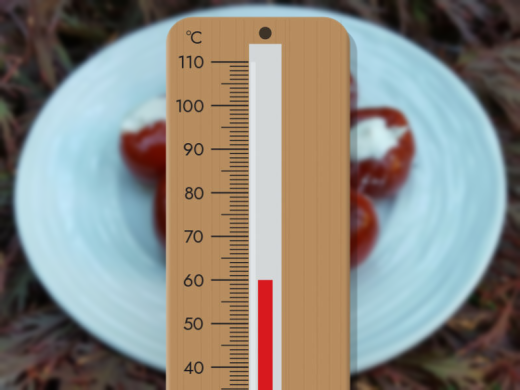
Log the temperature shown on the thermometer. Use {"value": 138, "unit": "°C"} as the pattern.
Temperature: {"value": 60, "unit": "°C"}
